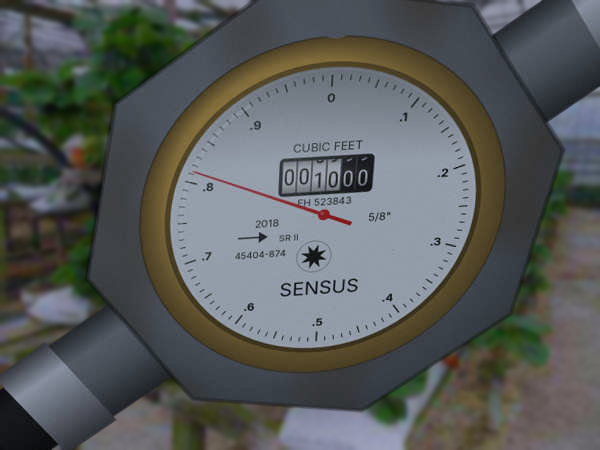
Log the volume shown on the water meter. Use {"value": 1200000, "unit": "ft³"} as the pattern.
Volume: {"value": 999.81, "unit": "ft³"}
